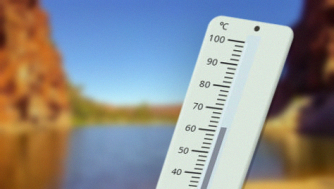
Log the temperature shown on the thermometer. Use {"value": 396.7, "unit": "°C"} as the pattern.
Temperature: {"value": 62, "unit": "°C"}
